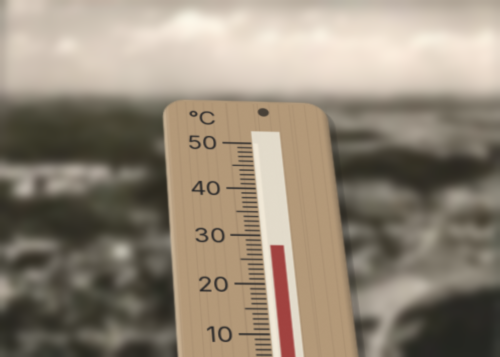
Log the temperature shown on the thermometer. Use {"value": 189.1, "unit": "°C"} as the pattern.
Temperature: {"value": 28, "unit": "°C"}
